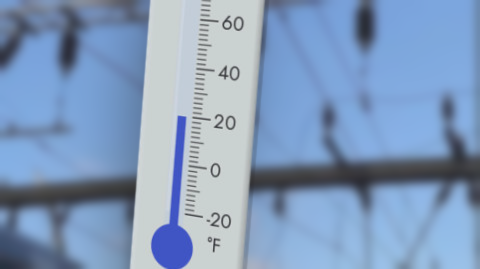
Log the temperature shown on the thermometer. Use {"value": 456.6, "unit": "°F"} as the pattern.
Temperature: {"value": 20, "unit": "°F"}
